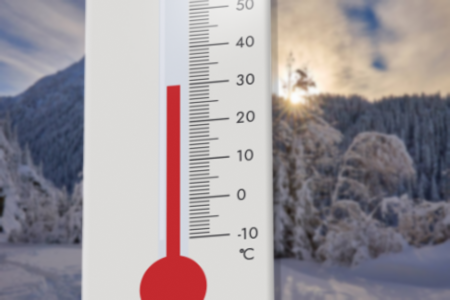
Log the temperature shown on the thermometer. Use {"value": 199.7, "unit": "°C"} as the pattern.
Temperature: {"value": 30, "unit": "°C"}
